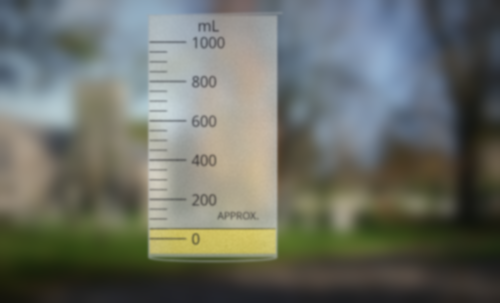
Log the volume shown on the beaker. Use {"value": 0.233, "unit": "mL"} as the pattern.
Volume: {"value": 50, "unit": "mL"}
